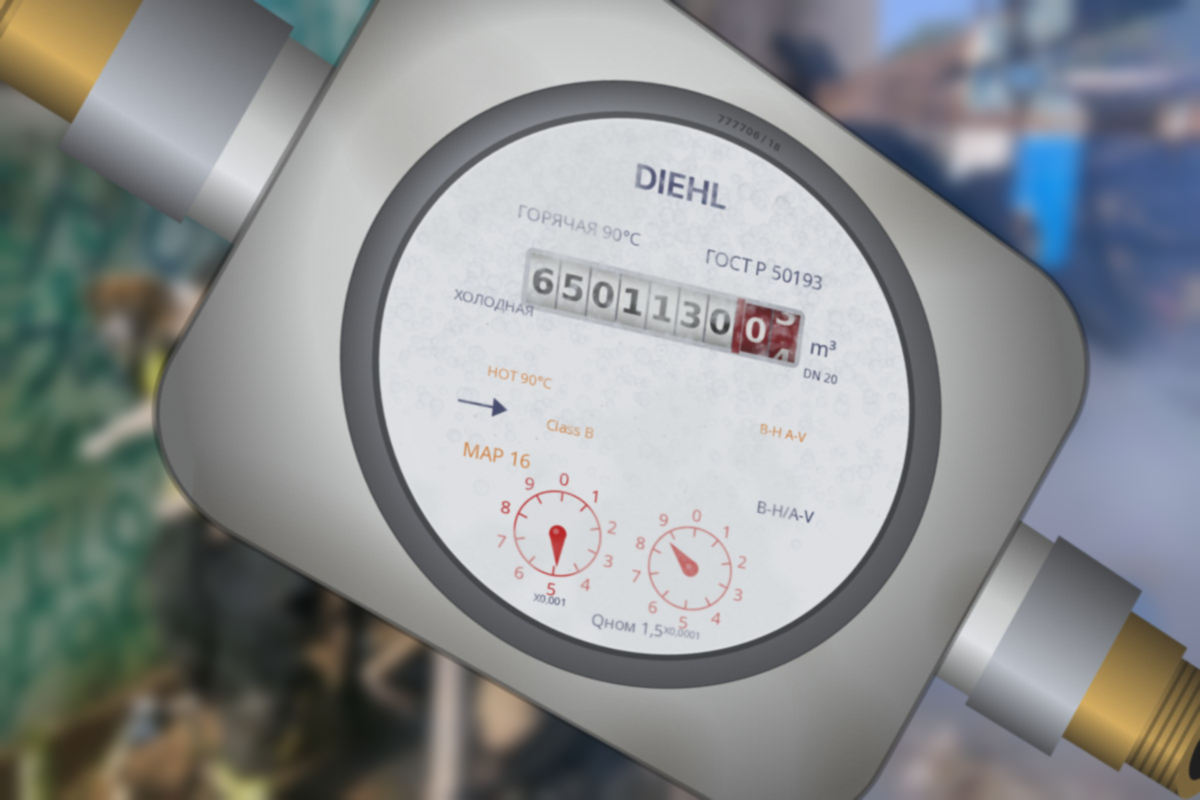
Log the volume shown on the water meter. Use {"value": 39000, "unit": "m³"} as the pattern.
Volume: {"value": 6501130.0348, "unit": "m³"}
